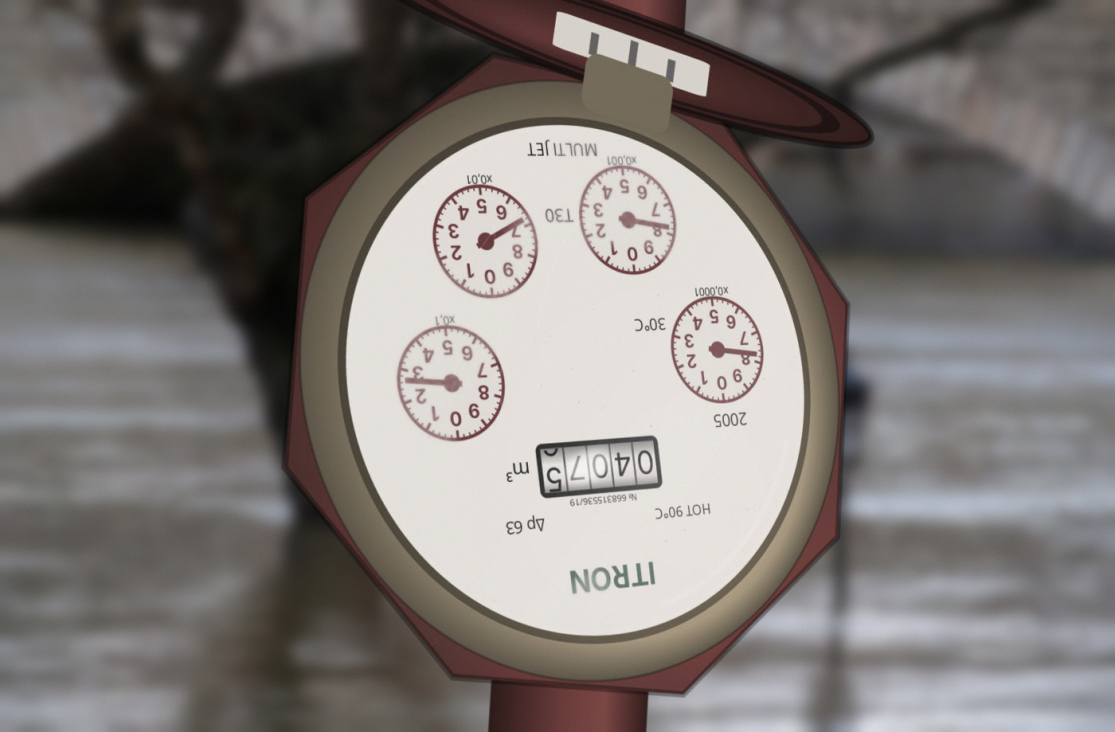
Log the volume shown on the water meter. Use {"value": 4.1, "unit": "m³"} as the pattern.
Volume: {"value": 4075.2677, "unit": "m³"}
